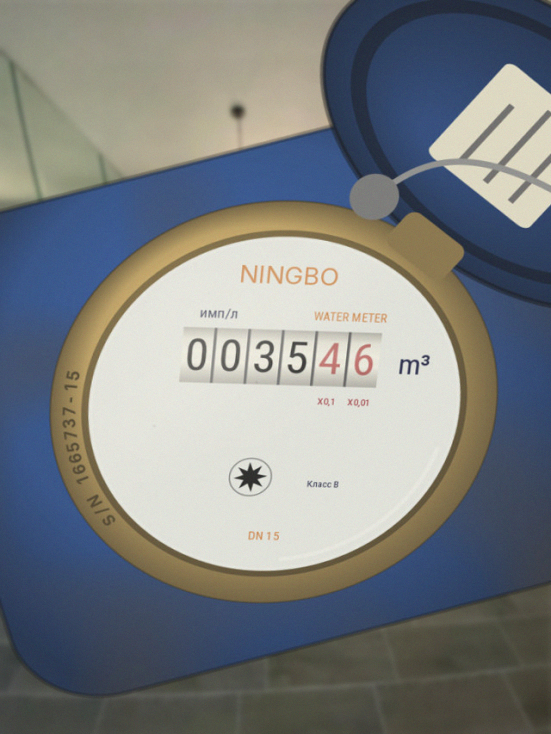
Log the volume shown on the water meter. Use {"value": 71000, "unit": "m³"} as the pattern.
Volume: {"value": 35.46, "unit": "m³"}
